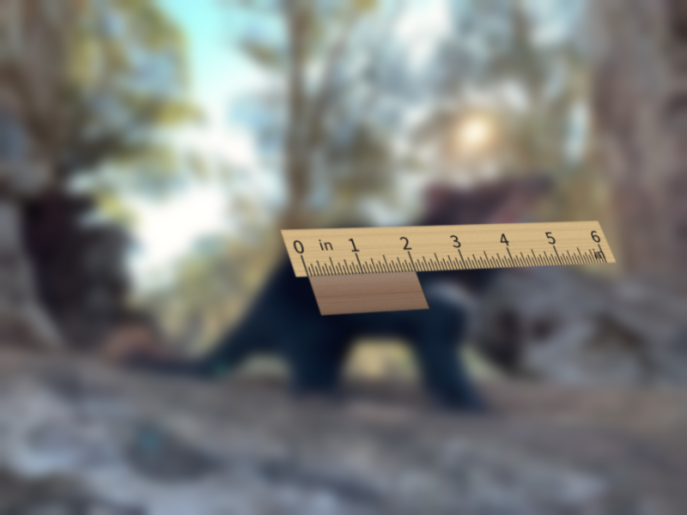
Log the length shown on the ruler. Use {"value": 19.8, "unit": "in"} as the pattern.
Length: {"value": 2, "unit": "in"}
